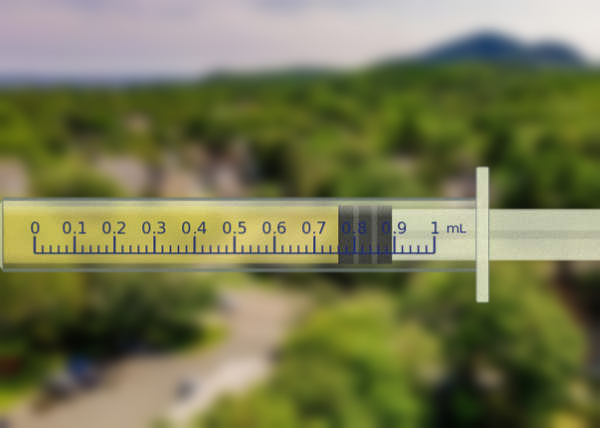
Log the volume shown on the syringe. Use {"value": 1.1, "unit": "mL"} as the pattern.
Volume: {"value": 0.76, "unit": "mL"}
